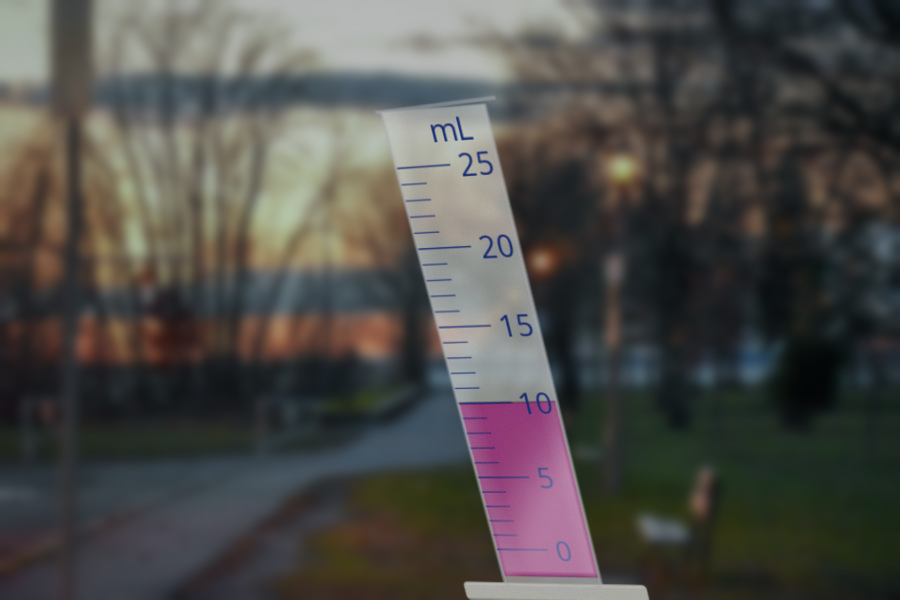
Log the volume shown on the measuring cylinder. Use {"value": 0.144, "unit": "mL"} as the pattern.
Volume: {"value": 10, "unit": "mL"}
